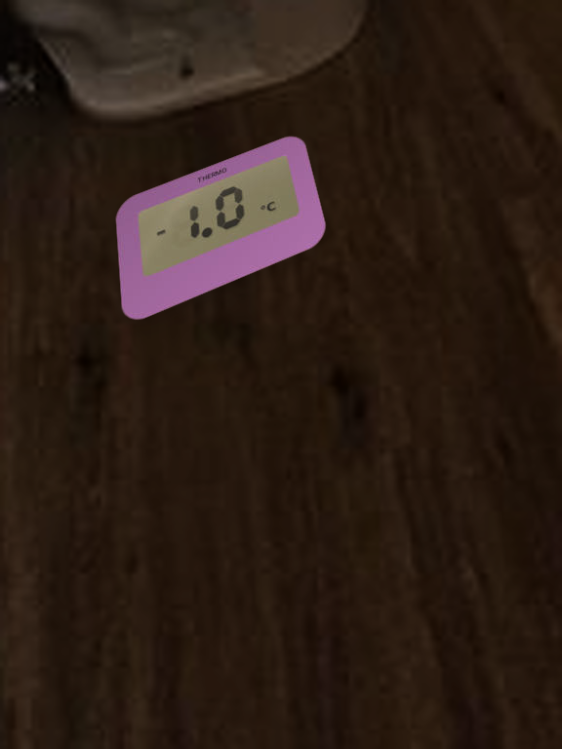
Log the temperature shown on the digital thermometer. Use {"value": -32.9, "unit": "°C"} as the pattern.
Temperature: {"value": -1.0, "unit": "°C"}
